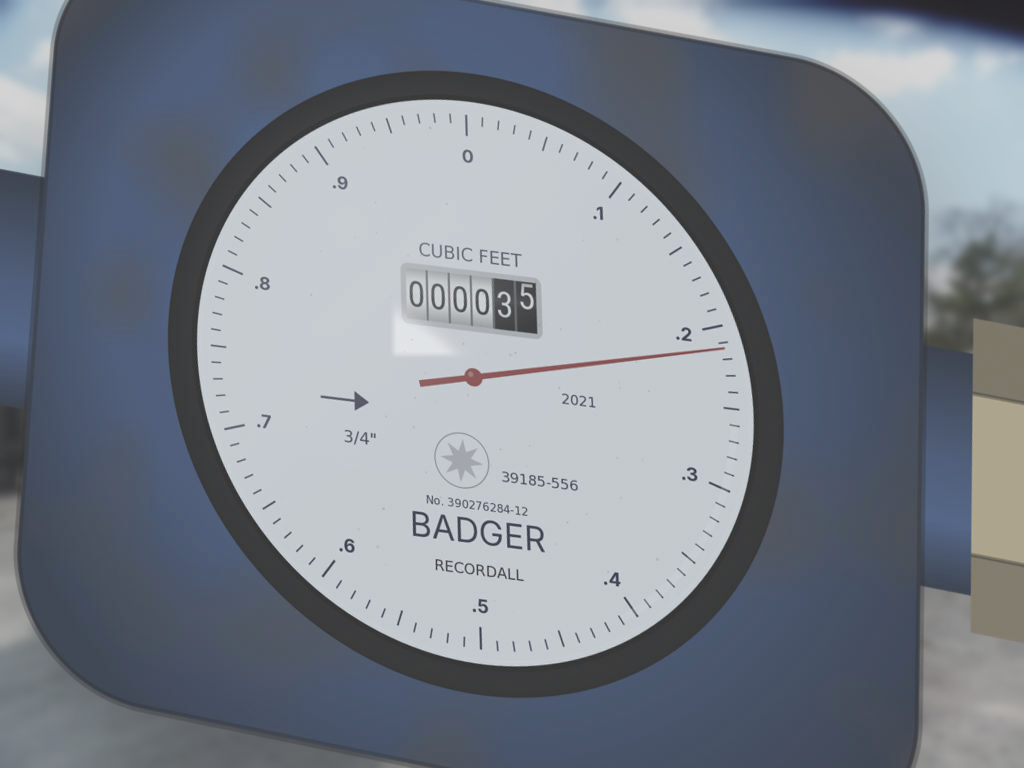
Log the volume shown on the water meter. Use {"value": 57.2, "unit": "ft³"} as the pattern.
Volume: {"value": 35.21, "unit": "ft³"}
